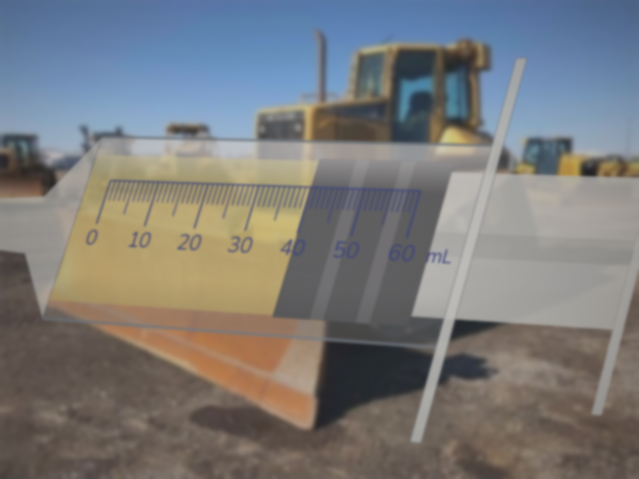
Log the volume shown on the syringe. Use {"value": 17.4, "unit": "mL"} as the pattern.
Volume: {"value": 40, "unit": "mL"}
